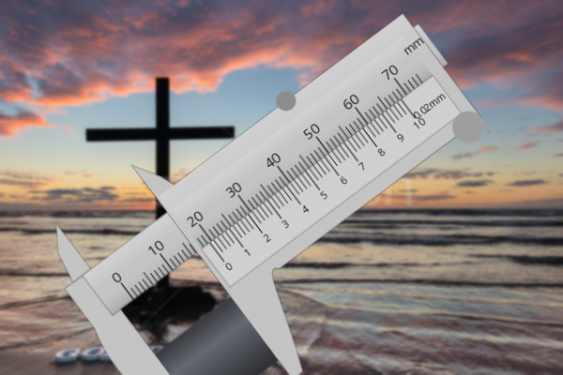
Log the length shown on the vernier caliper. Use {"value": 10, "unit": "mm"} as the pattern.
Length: {"value": 19.5, "unit": "mm"}
